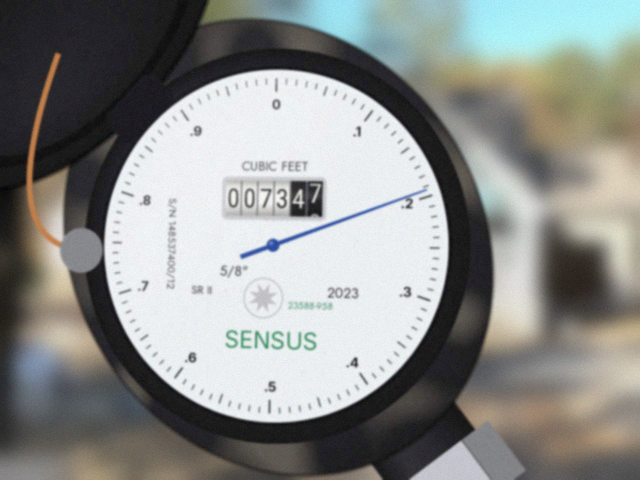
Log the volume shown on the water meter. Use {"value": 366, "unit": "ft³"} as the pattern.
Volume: {"value": 7347.19, "unit": "ft³"}
